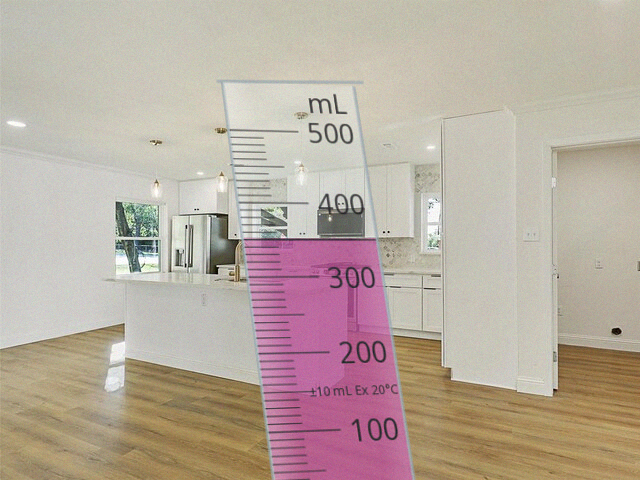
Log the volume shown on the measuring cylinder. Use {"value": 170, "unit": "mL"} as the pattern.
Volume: {"value": 350, "unit": "mL"}
